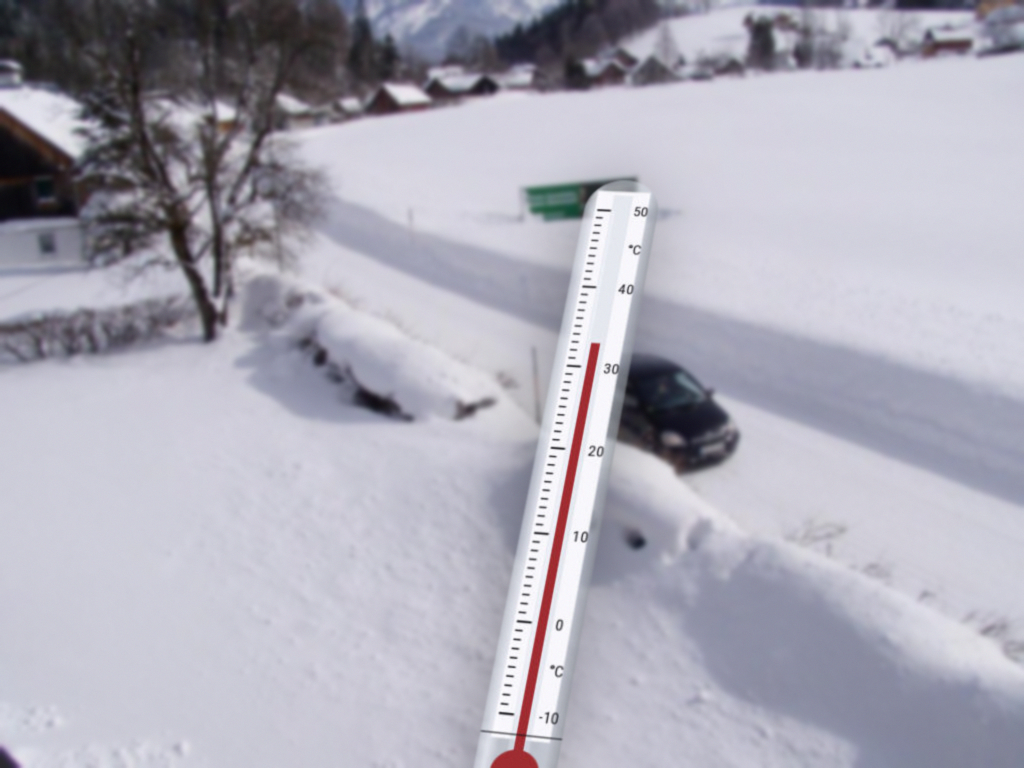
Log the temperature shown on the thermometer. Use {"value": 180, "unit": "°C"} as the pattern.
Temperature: {"value": 33, "unit": "°C"}
